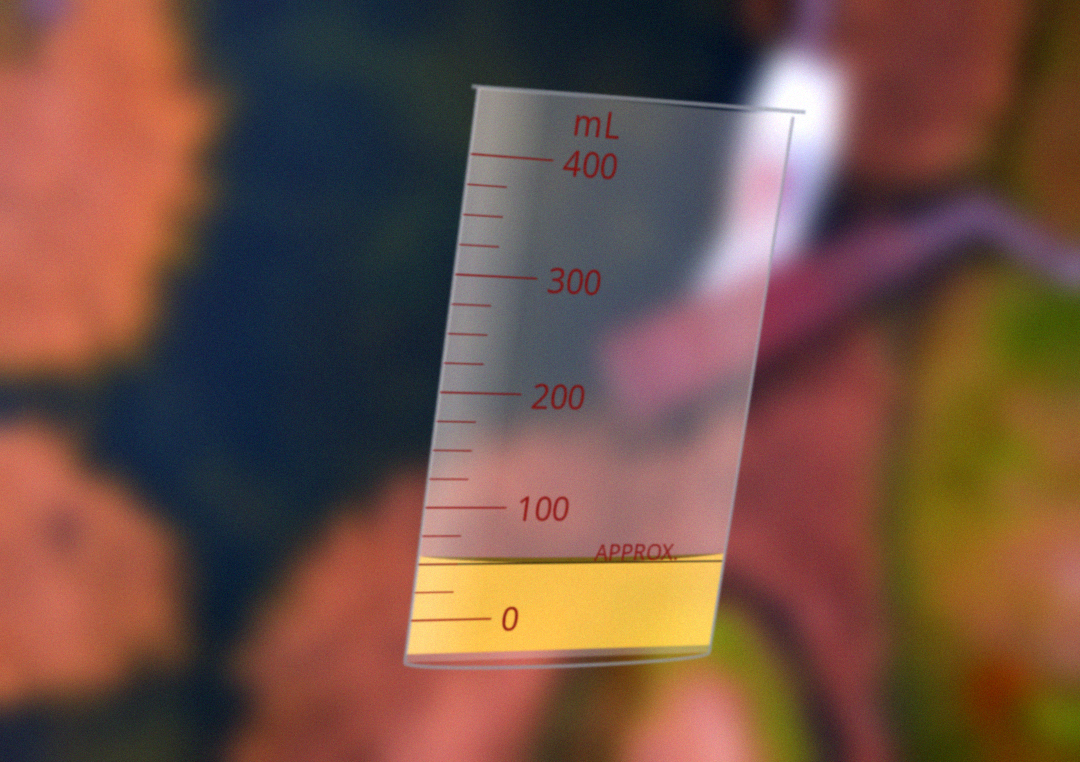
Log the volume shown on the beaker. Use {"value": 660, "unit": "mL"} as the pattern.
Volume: {"value": 50, "unit": "mL"}
